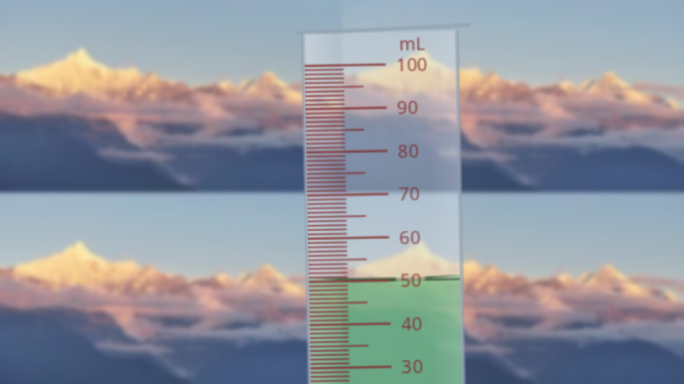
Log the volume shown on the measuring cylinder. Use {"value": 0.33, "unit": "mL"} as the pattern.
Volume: {"value": 50, "unit": "mL"}
